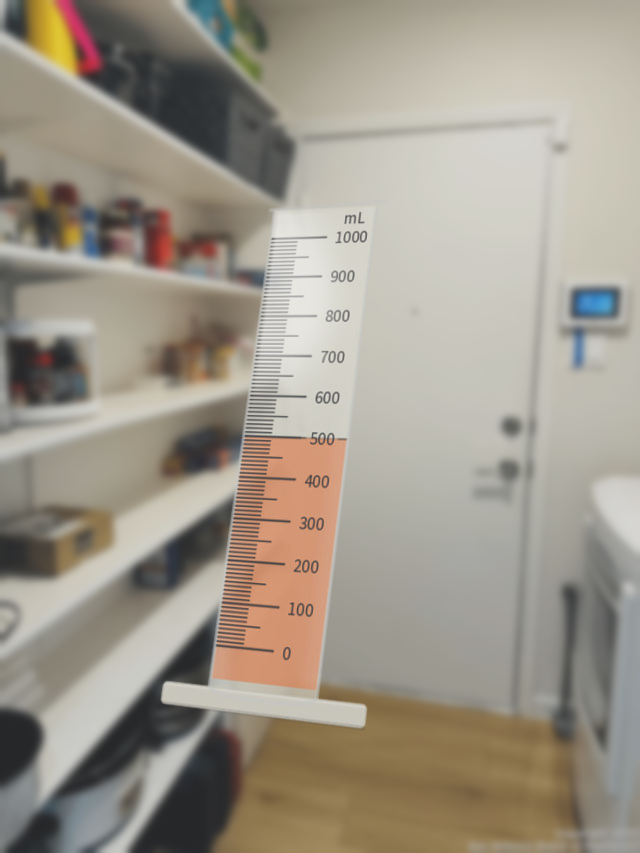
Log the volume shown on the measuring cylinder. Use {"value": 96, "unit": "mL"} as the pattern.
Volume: {"value": 500, "unit": "mL"}
